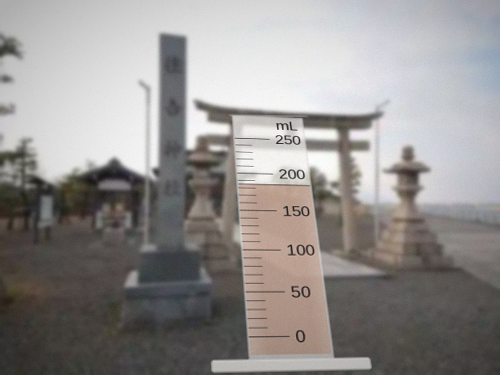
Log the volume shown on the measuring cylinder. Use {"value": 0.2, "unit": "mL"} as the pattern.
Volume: {"value": 185, "unit": "mL"}
